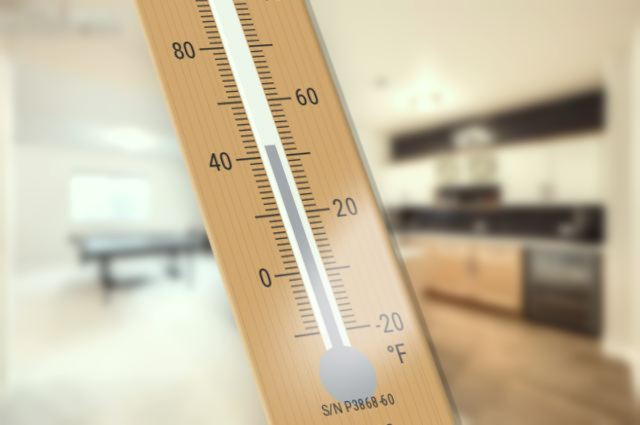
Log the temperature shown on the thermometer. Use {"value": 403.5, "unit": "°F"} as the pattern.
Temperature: {"value": 44, "unit": "°F"}
